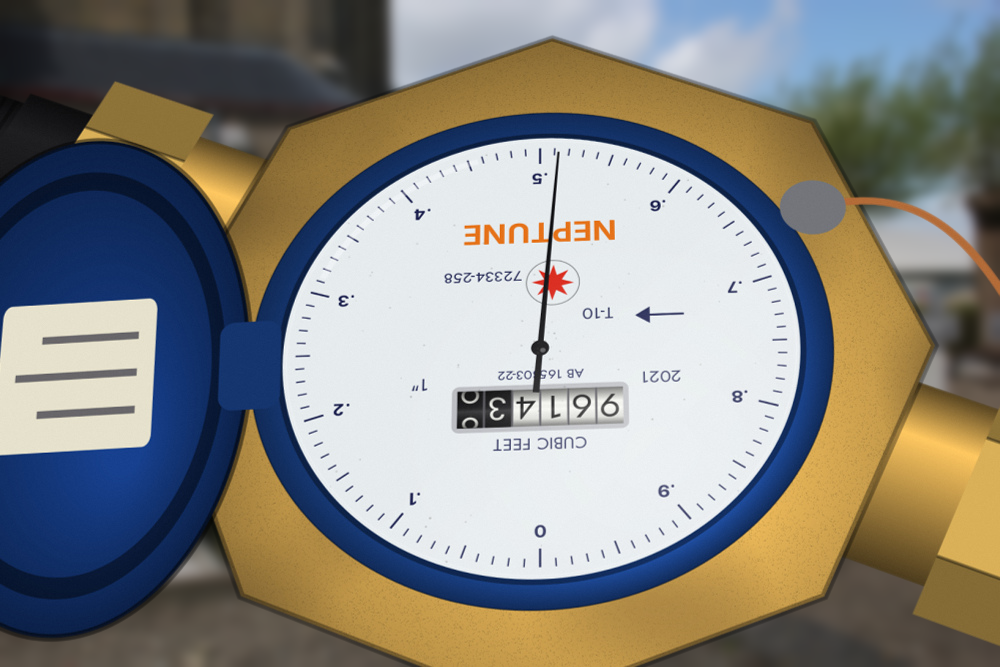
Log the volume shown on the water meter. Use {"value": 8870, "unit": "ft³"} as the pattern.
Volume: {"value": 961438.51, "unit": "ft³"}
